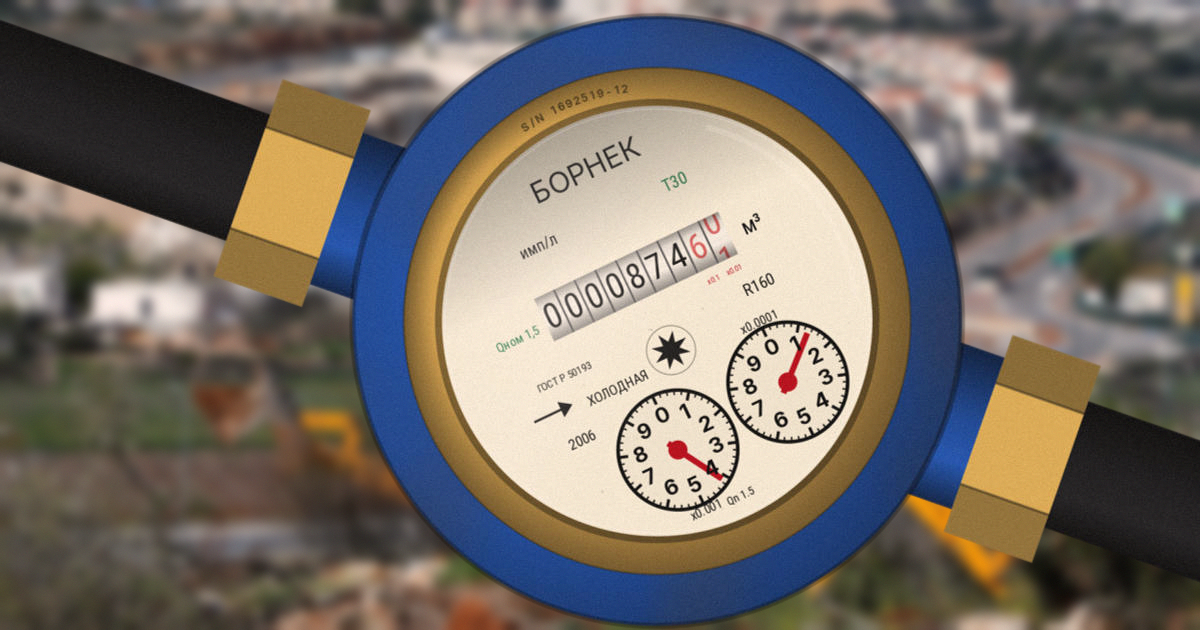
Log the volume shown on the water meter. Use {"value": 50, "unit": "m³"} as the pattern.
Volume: {"value": 874.6041, "unit": "m³"}
